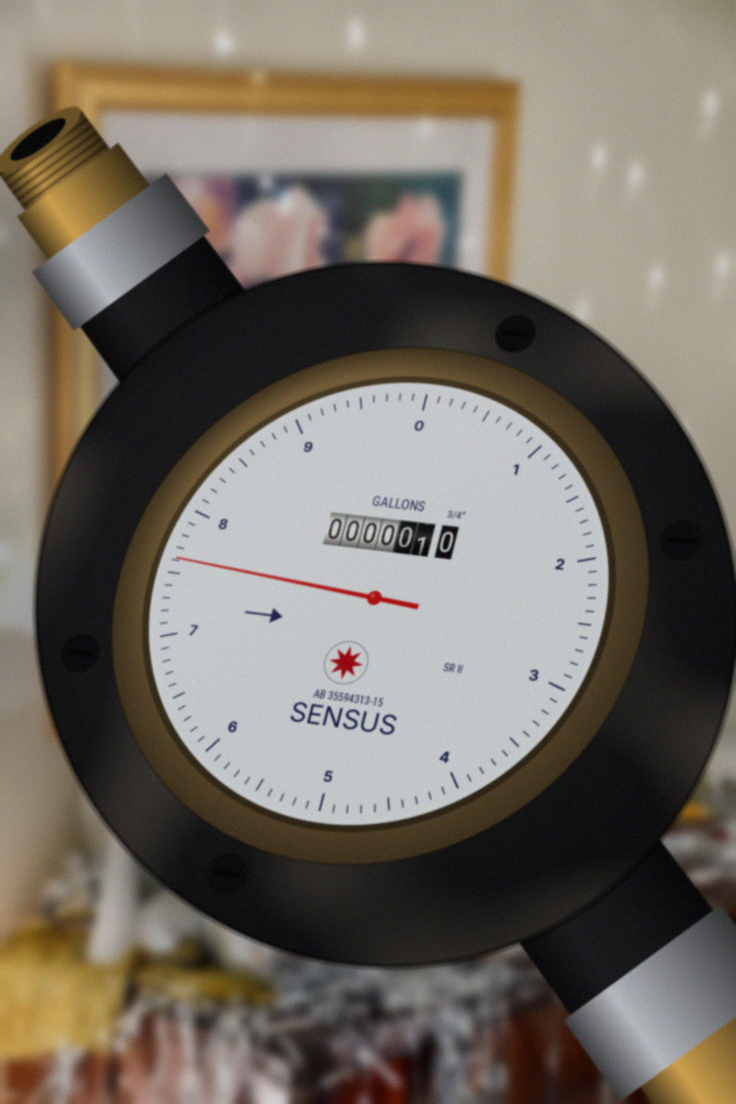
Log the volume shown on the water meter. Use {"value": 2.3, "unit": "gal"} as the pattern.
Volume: {"value": 7.6, "unit": "gal"}
